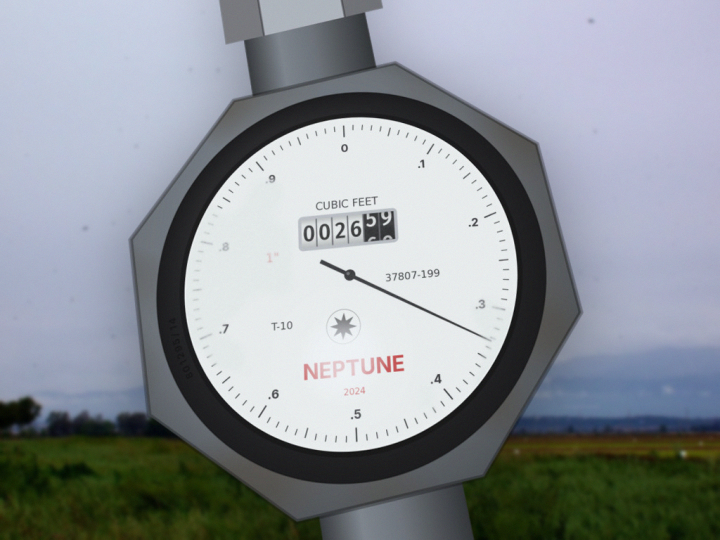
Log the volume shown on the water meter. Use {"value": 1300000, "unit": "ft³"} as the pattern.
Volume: {"value": 2659.33, "unit": "ft³"}
